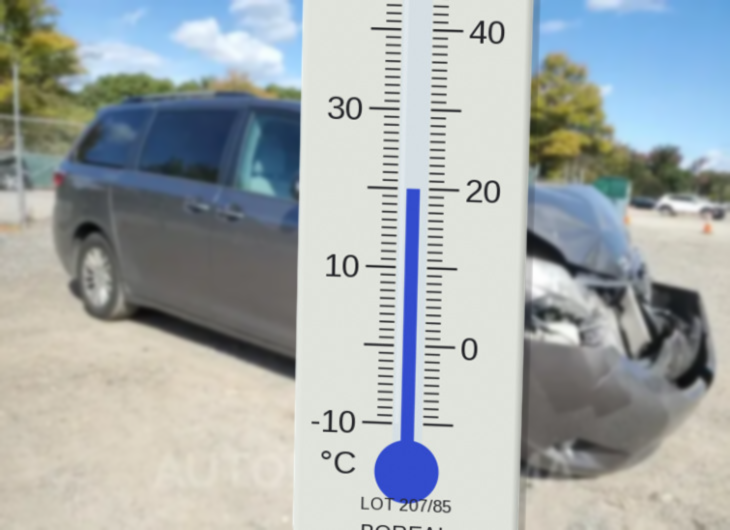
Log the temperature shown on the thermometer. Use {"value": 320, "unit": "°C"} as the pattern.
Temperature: {"value": 20, "unit": "°C"}
